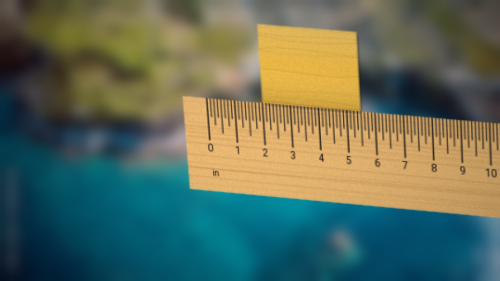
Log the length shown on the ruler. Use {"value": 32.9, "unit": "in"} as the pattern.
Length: {"value": 3.5, "unit": "in"}
